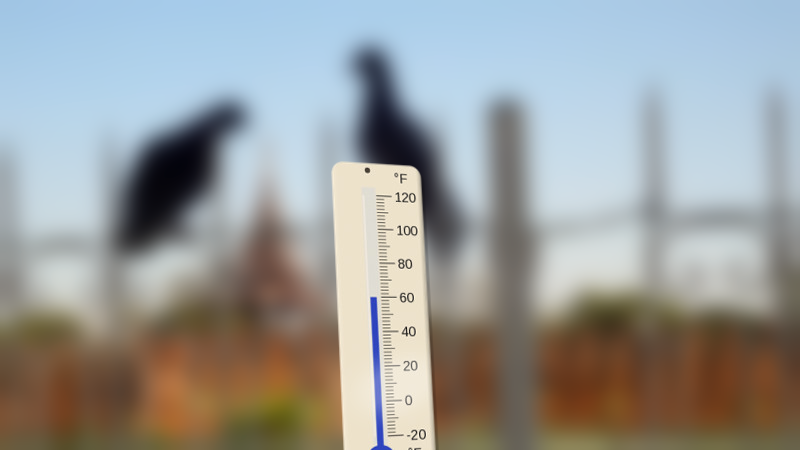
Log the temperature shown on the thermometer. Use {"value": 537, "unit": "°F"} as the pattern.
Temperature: {"value": 60, "unit": "°F"}
